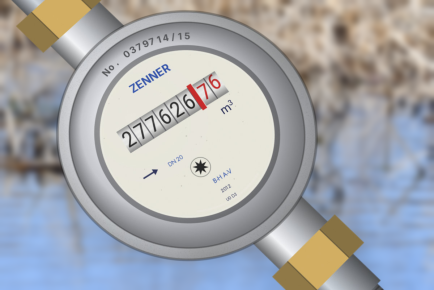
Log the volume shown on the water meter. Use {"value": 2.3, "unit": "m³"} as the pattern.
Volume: {"value": 277626.76, "unit": "m³"}
